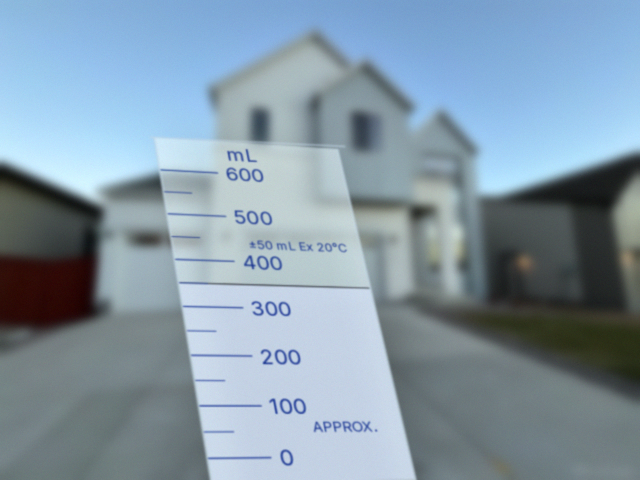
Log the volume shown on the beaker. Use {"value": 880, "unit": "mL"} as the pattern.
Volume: {"value": 350, "unit": "mL"}
